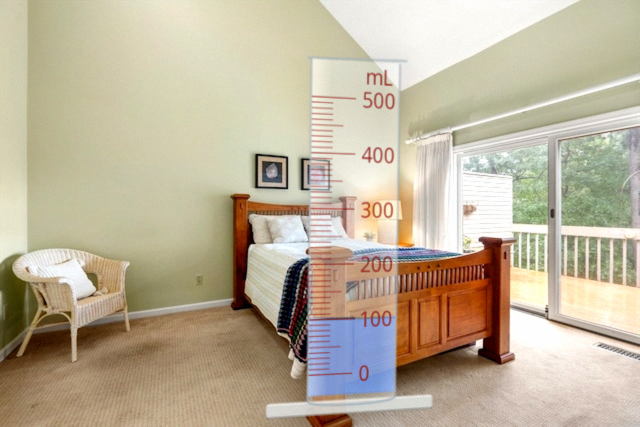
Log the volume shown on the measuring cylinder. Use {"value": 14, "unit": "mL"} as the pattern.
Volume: {"value": 100, "unit": "mL"}
